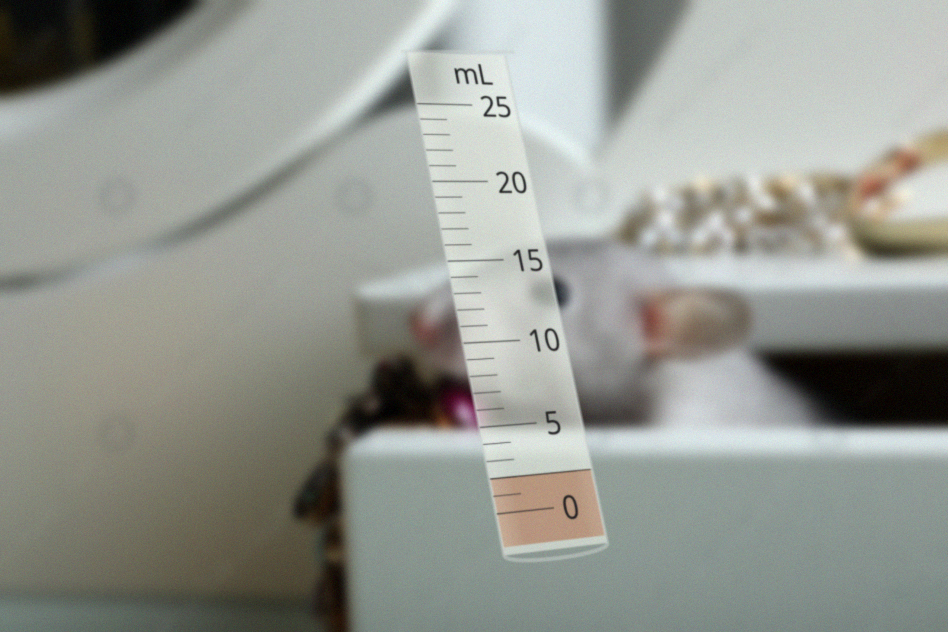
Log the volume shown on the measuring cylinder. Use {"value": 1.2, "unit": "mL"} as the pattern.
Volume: {"value": 2, "unit": "mL"}
